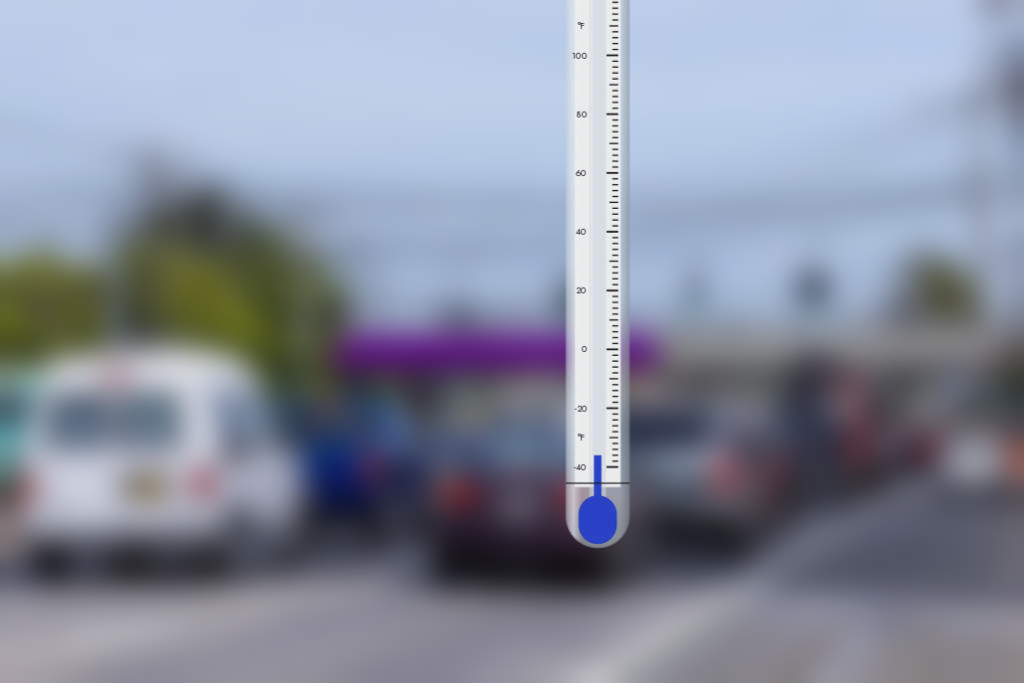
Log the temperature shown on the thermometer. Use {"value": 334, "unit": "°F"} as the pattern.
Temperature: {"value": -36, "unit": "°F"}
